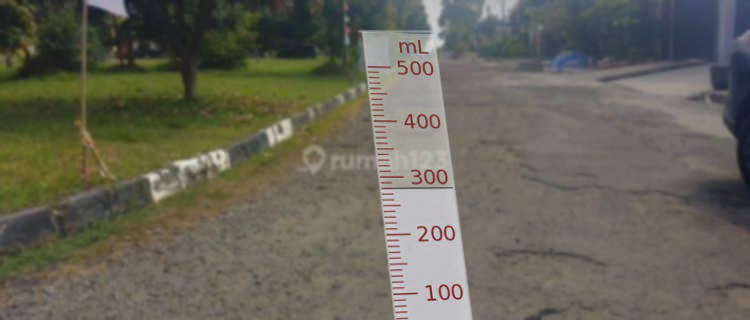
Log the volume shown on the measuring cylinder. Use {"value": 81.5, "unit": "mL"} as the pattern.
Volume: {"value": 280, "unit": "mL"}
